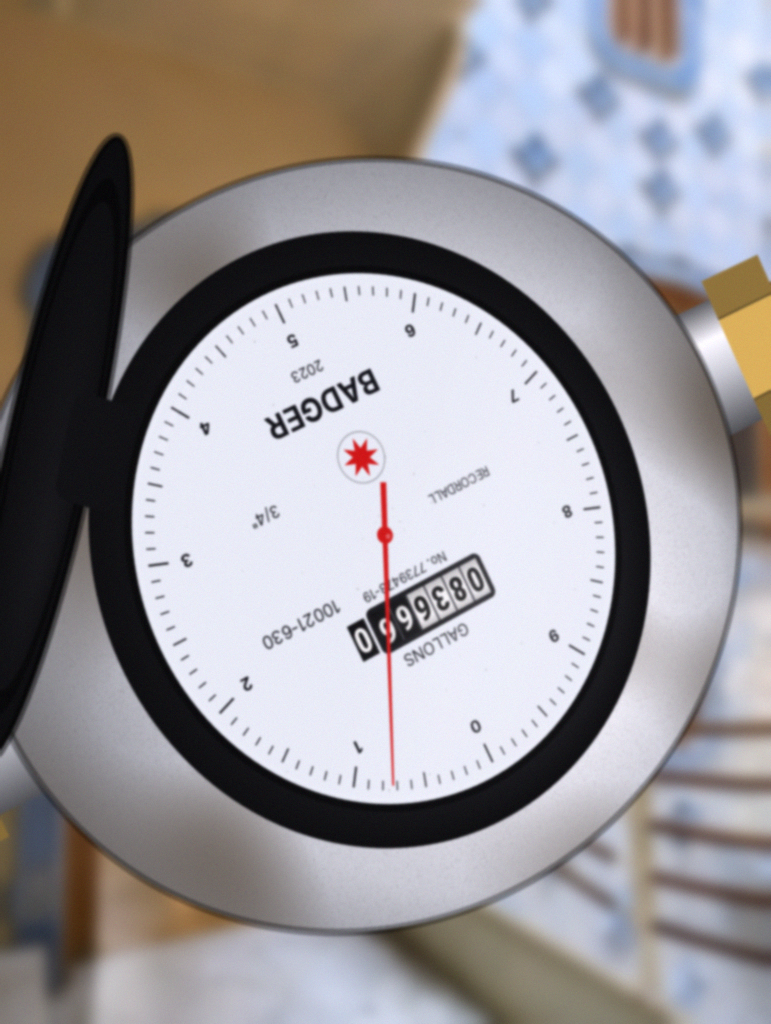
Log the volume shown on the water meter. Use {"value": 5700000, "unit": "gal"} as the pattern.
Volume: {"value": 836660.7, "unit": "gal"}
